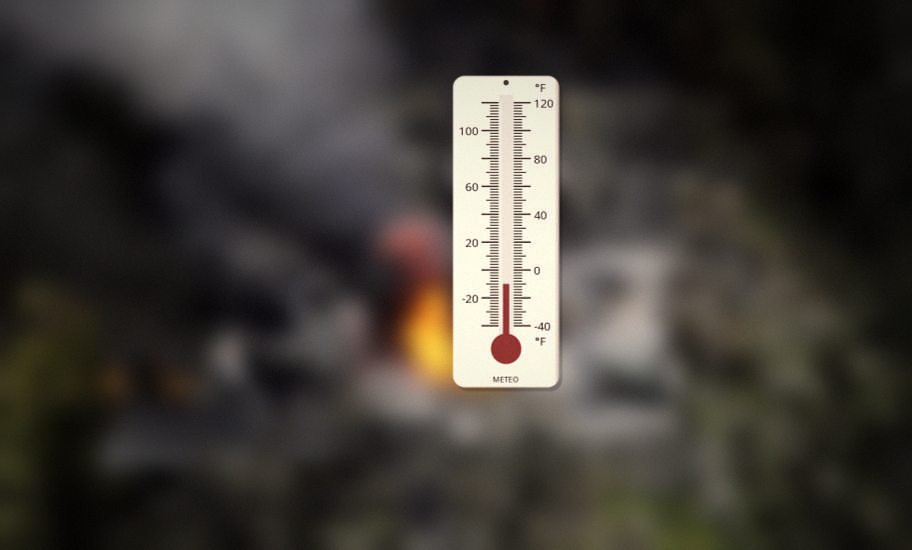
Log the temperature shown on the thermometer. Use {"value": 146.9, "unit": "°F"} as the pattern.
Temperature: {"value": -10, "unit": "°F"}
